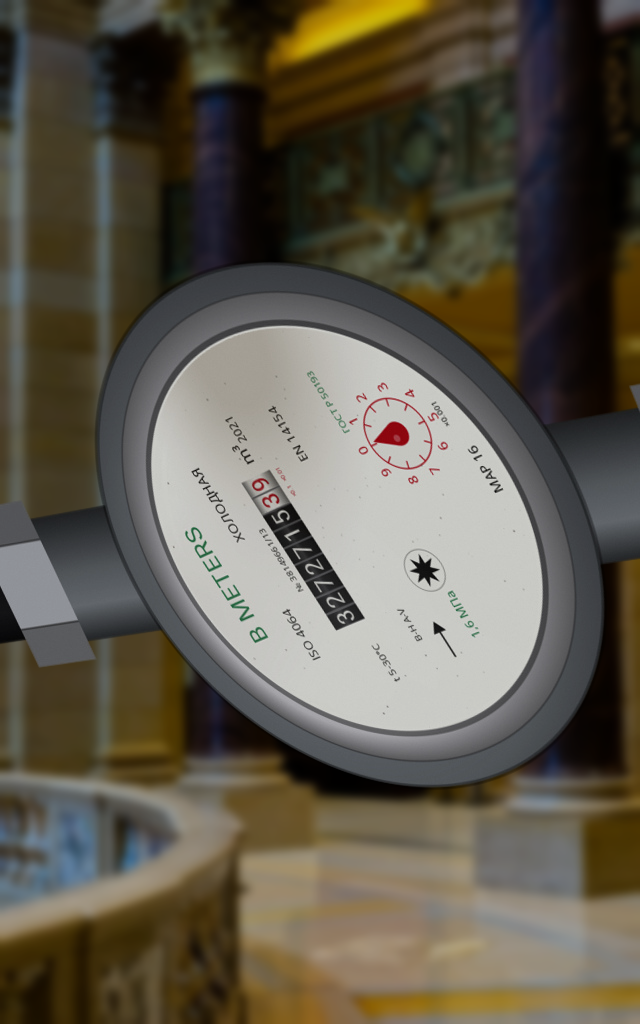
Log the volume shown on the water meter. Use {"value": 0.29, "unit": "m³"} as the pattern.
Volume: {"value": 3272715.390, "unit": "m³"}
